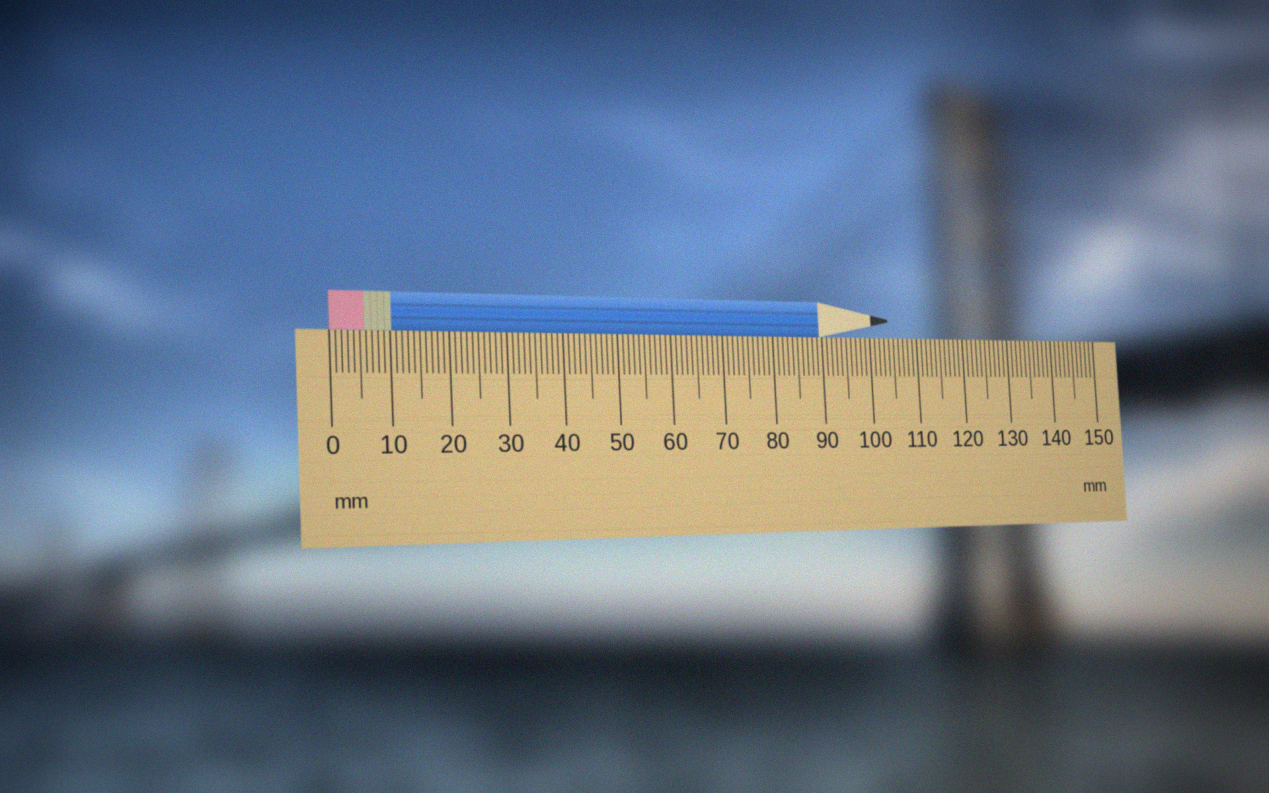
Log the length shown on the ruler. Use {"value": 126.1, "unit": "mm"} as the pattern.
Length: {"value": 104, "unit": "mm"}
